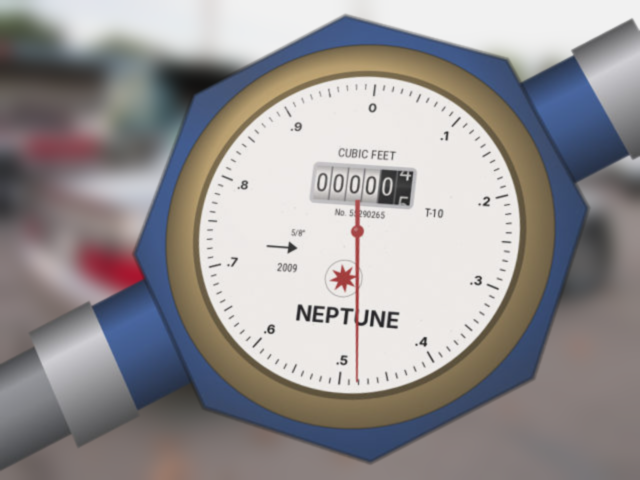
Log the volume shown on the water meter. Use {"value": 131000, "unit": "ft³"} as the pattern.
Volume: {"value": 4.48, "unit": "ft³"}
